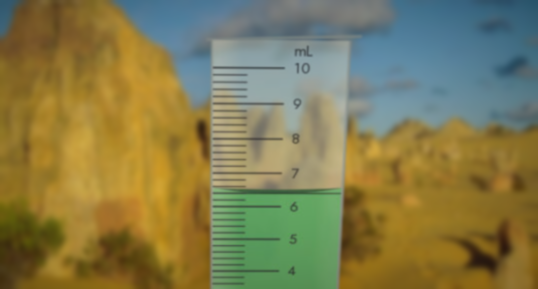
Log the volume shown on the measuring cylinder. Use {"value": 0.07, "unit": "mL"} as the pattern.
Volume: {"value": 6.4, "unit": "mL"}
